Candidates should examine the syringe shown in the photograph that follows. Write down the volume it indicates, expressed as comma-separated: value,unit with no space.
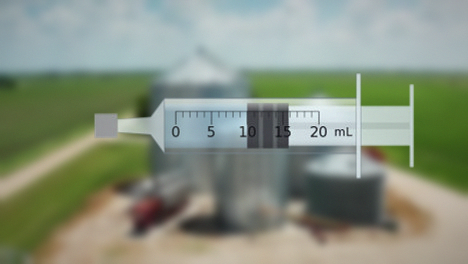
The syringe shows 10,mL
